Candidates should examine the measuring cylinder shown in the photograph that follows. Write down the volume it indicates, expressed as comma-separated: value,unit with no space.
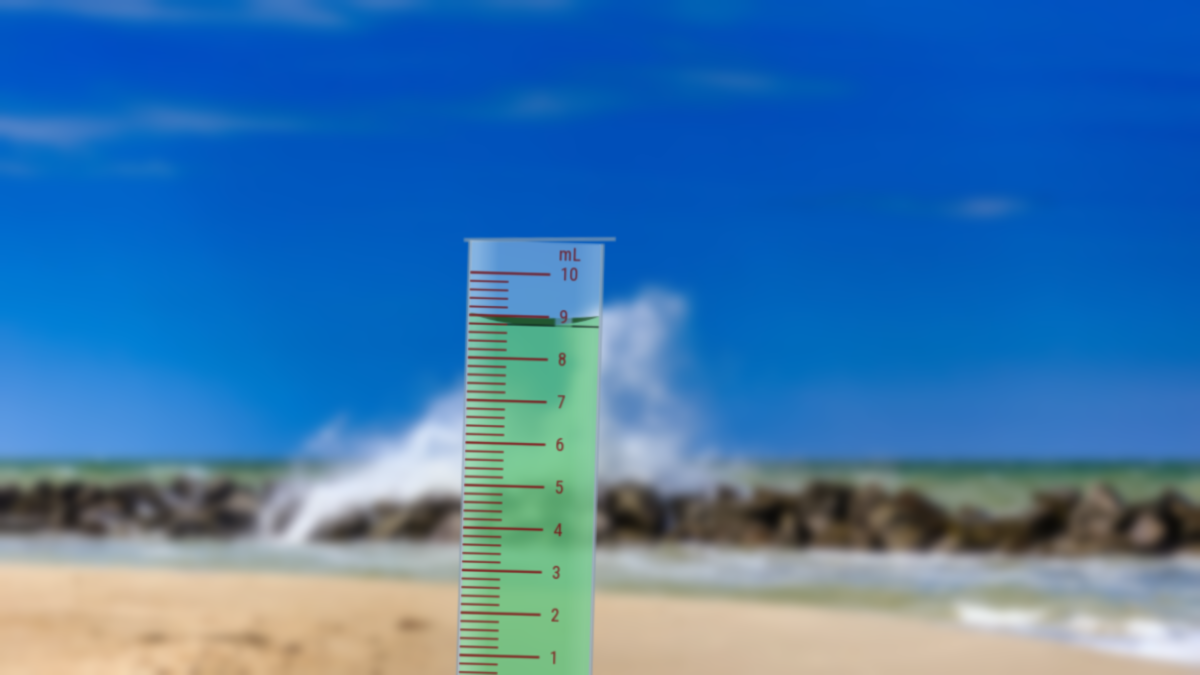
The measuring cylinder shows 8.8,mL
